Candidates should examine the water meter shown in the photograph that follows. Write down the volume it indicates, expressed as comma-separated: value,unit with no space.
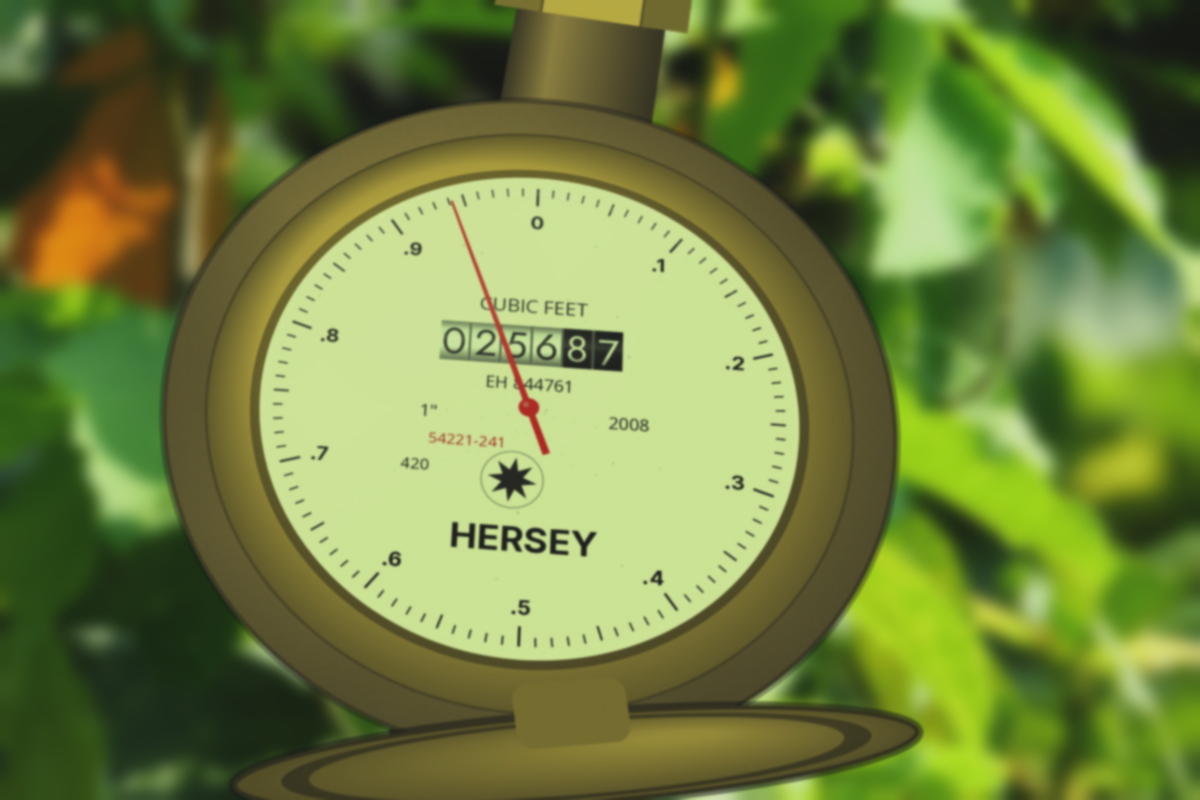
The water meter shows 25686.94,ft³
